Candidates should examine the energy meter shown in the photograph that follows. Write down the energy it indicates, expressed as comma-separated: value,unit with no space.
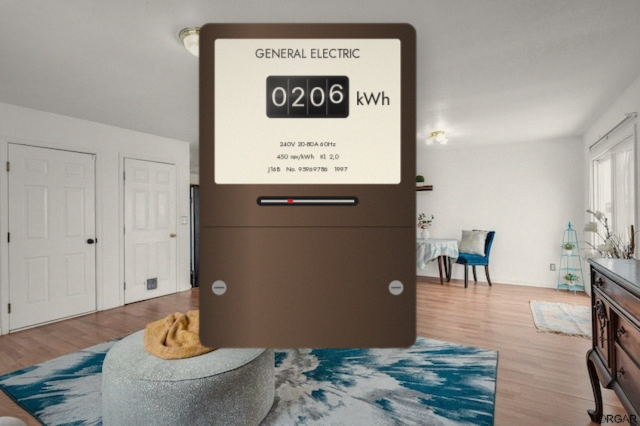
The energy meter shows 206,kWh
